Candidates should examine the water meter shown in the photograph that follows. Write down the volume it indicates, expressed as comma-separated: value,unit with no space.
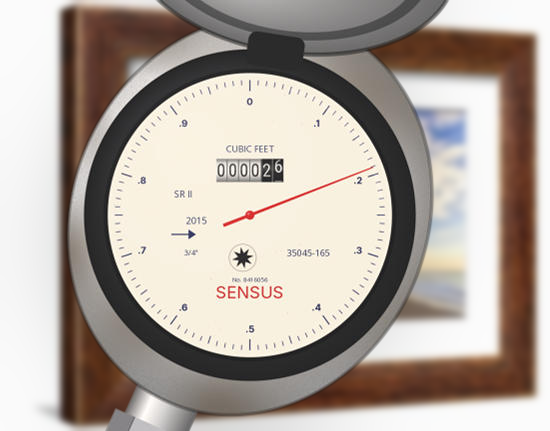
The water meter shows 26.19,ft³
